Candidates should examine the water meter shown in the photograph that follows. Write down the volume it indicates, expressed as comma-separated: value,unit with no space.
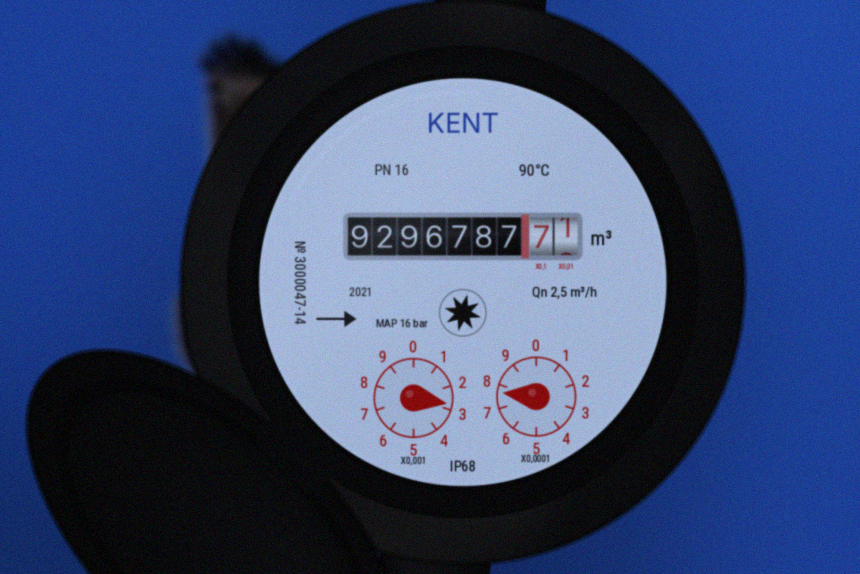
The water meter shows 9296787.7127,m³
